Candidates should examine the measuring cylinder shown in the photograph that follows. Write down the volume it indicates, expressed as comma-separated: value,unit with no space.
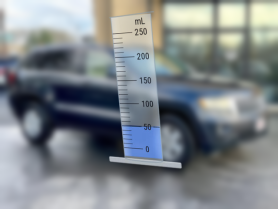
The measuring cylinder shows 50,mL
